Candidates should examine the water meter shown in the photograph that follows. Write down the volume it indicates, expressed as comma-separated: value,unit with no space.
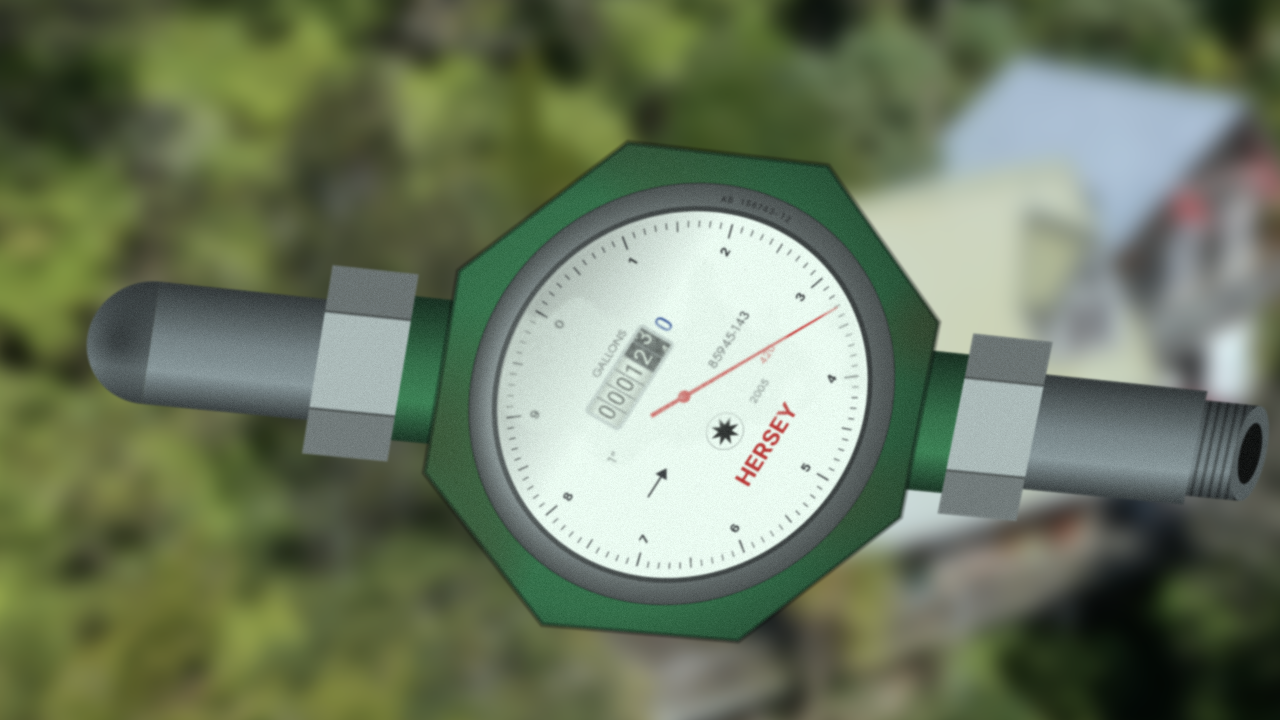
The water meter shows 1233.3,gal
